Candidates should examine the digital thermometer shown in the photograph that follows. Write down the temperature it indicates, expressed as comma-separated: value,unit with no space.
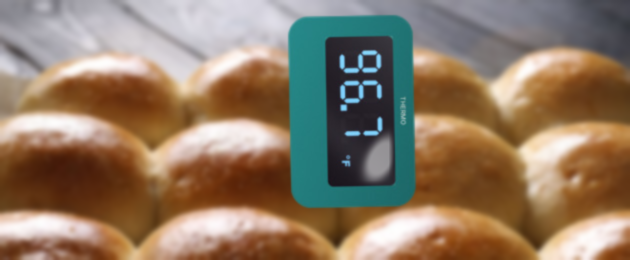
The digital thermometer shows 96.7,°F
